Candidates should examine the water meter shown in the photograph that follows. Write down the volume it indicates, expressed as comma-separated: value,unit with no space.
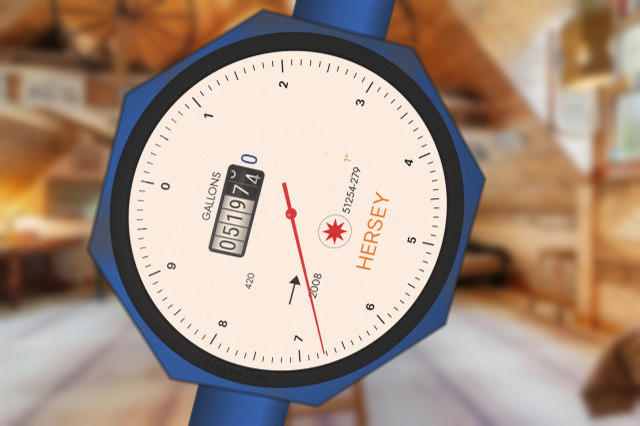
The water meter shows 519736.7,gal
